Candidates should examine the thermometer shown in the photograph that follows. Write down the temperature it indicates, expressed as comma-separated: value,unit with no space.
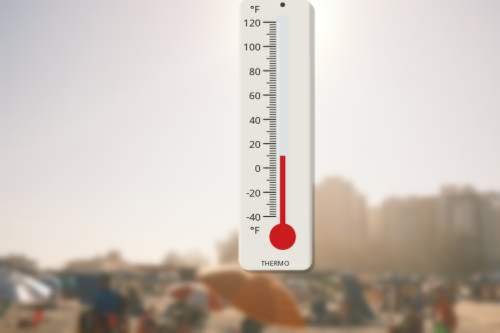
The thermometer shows 10,°F
